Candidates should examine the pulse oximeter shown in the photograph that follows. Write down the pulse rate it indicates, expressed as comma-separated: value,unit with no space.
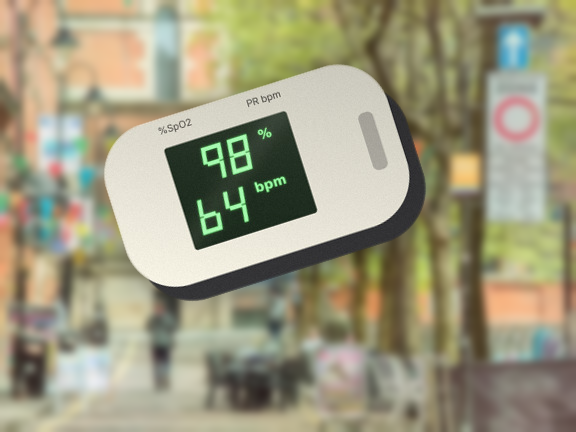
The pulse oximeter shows 64,bpm
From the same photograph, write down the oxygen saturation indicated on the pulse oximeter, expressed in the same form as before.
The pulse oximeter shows 98,%
